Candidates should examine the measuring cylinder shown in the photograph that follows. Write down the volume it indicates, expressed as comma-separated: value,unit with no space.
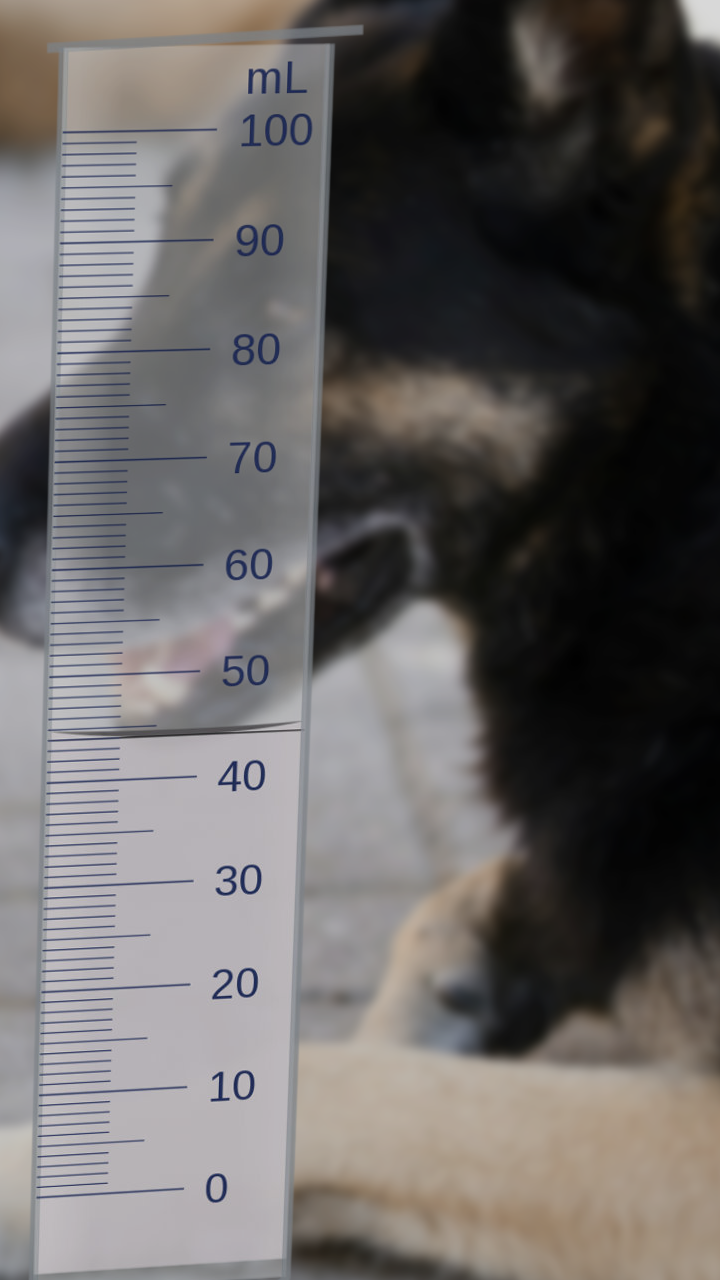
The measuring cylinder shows 44,mL
